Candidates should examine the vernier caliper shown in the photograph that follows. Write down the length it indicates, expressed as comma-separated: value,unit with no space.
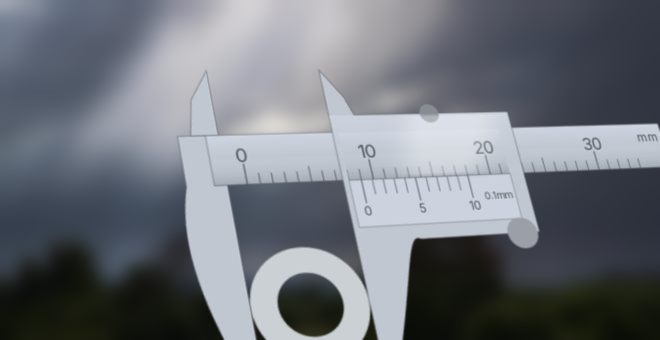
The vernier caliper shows 9.0,mm
